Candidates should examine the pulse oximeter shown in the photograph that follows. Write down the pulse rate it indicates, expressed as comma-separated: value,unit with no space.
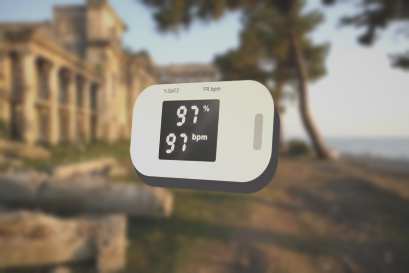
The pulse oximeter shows 97,bpm
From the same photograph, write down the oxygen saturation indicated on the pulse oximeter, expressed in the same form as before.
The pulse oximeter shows 97,%
